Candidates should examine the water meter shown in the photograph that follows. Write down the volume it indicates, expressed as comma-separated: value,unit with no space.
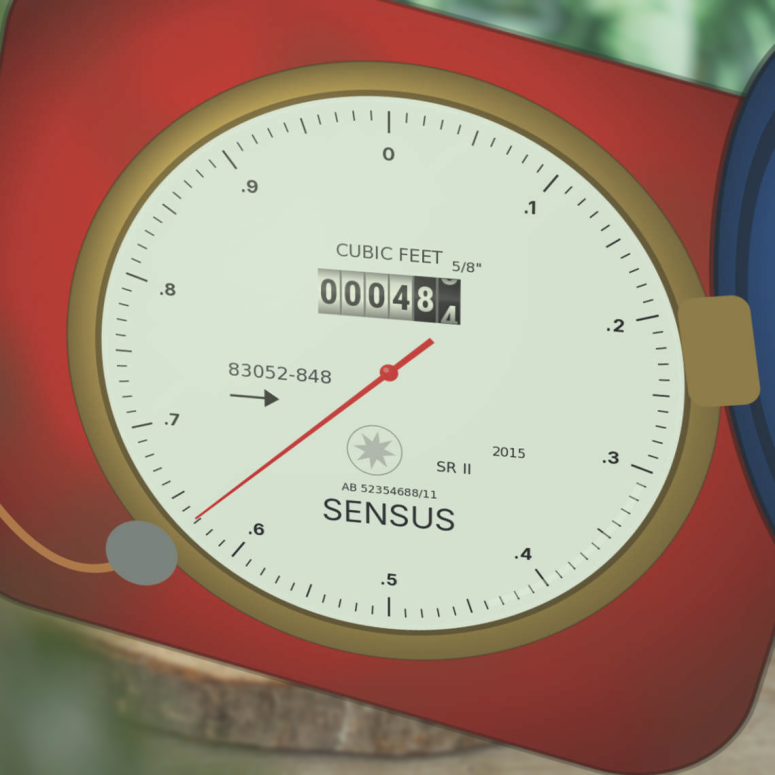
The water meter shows 483.63,ft³
